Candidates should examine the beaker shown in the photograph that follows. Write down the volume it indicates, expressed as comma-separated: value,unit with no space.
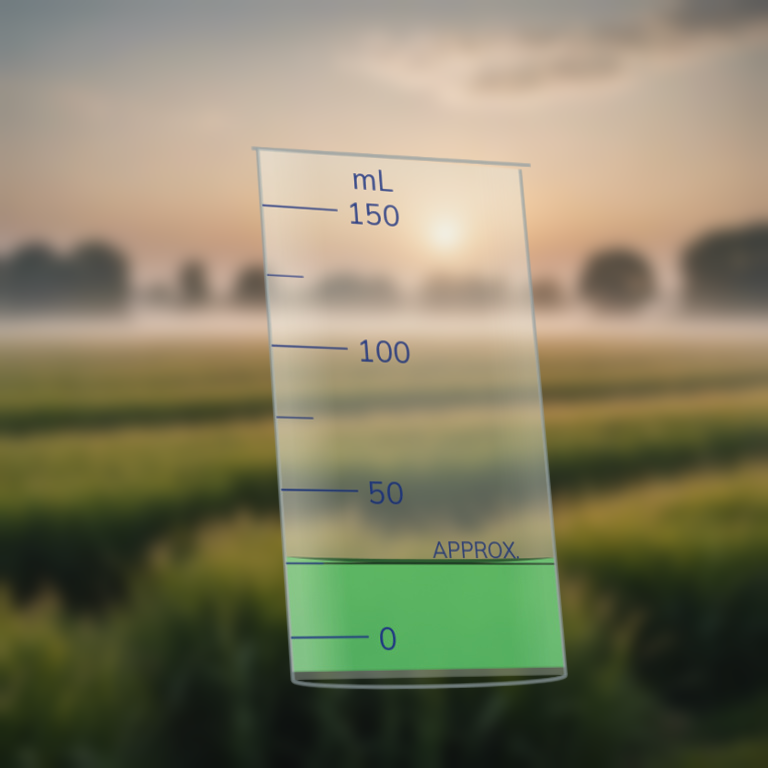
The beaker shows 25,mL
